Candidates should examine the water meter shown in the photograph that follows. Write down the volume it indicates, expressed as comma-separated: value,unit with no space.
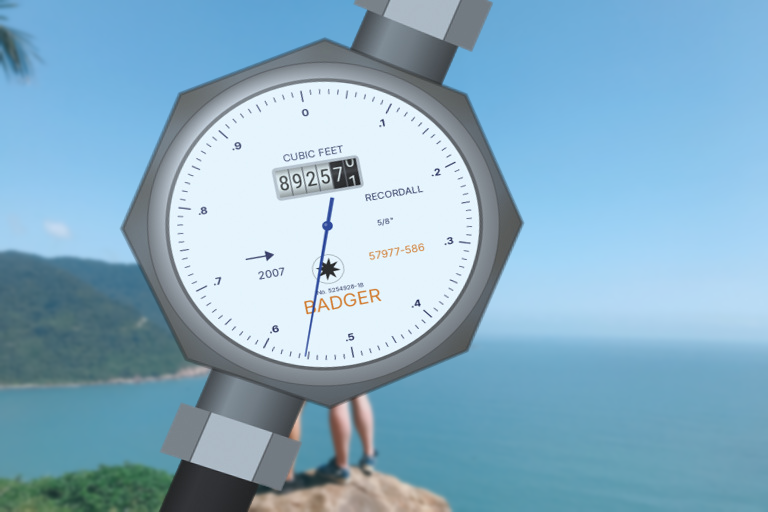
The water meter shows 892570.55,ft³
